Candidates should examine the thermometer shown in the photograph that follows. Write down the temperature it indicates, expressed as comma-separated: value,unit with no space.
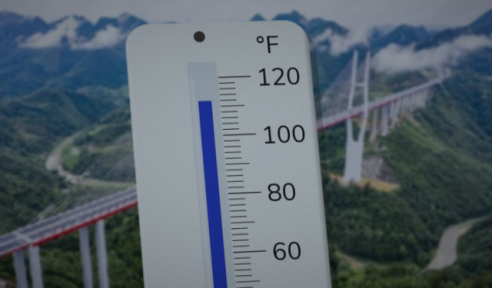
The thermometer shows 112,°F
